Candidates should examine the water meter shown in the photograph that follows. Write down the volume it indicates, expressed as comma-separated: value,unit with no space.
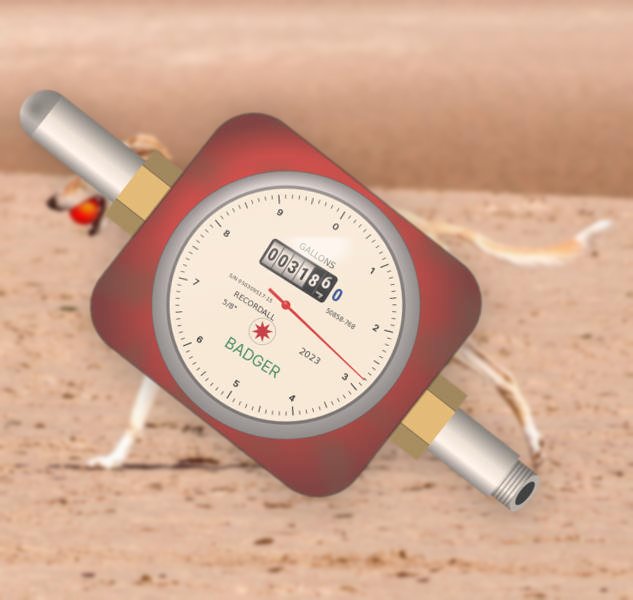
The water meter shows 31862.8,gal
